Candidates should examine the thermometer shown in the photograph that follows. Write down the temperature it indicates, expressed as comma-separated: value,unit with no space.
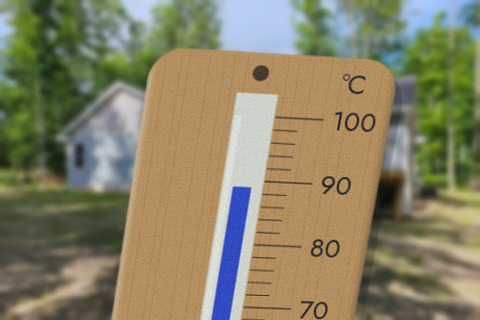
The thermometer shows 89,°C
